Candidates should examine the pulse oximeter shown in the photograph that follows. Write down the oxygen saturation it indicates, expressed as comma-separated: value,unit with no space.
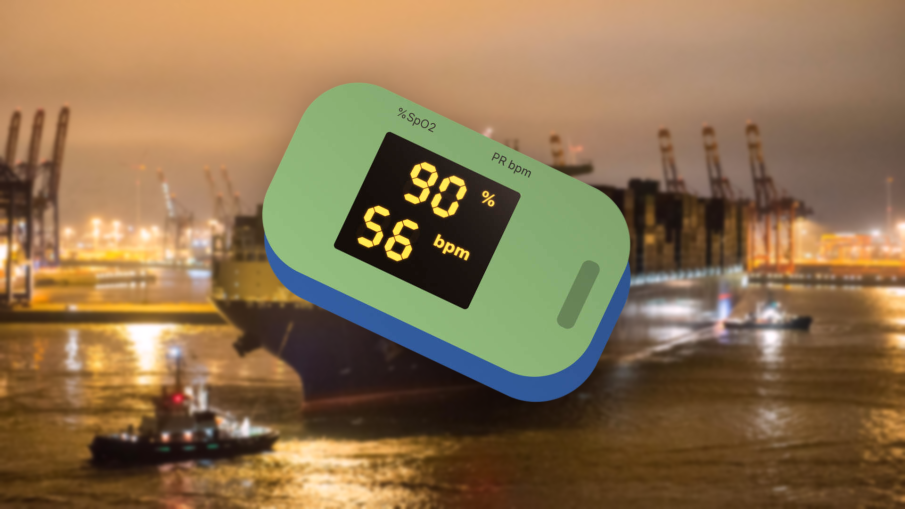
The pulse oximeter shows 90,%
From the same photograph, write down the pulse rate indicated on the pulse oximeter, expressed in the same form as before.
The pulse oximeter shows 56,bpm
